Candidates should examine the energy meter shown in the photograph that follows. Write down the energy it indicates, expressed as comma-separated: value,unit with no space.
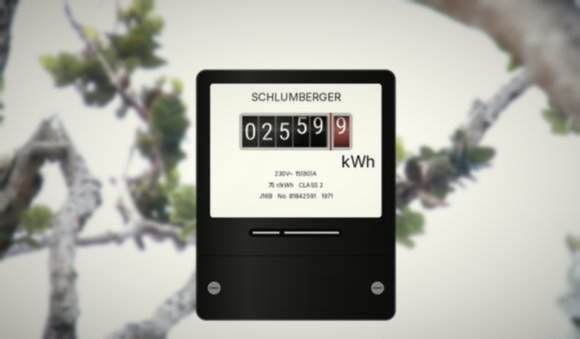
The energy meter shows 2559.9,kWh
